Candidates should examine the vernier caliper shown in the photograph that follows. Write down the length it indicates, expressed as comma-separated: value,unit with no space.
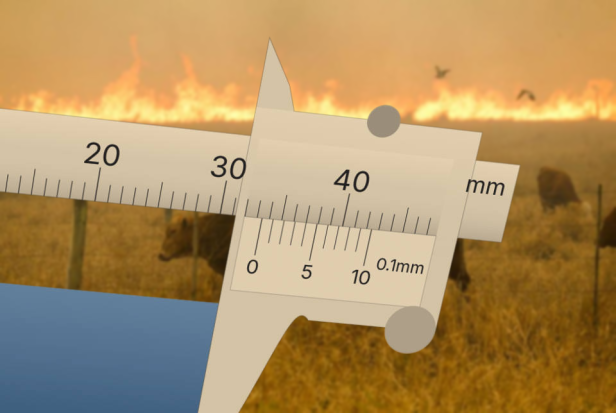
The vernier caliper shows 33.4,mm
